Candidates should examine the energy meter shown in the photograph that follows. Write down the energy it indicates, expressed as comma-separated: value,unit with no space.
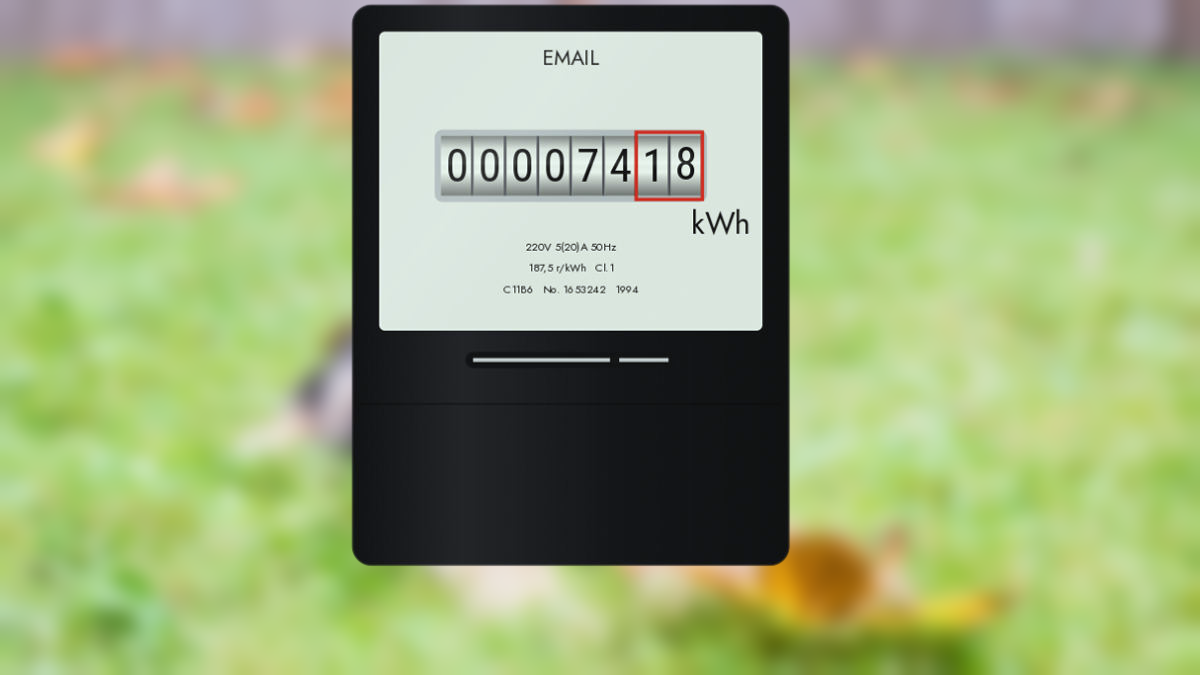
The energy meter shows 74.18,kWh
